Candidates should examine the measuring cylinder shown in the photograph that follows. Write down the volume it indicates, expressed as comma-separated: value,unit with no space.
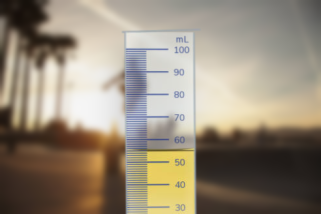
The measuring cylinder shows 55,mL
